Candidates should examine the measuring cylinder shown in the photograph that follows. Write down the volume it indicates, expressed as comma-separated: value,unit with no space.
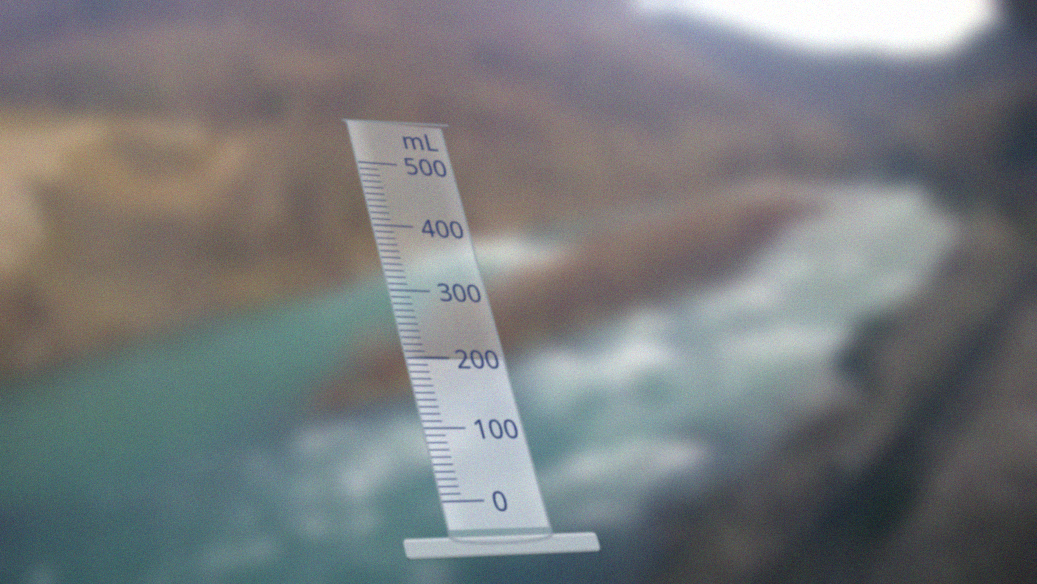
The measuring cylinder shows 200,mL
